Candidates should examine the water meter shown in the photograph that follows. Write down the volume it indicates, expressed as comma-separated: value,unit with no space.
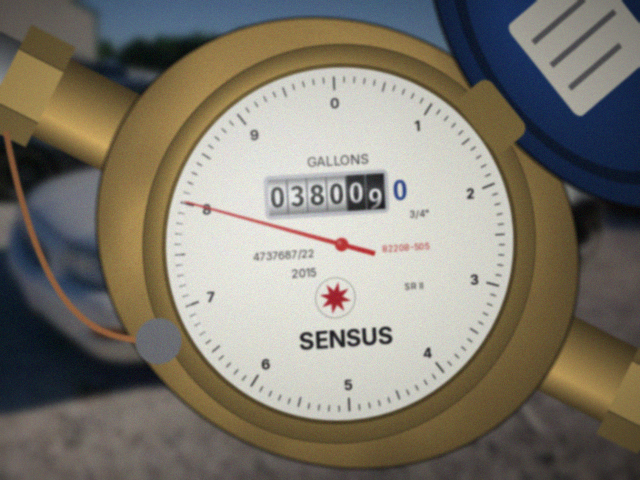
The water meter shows 380088.0,gal
